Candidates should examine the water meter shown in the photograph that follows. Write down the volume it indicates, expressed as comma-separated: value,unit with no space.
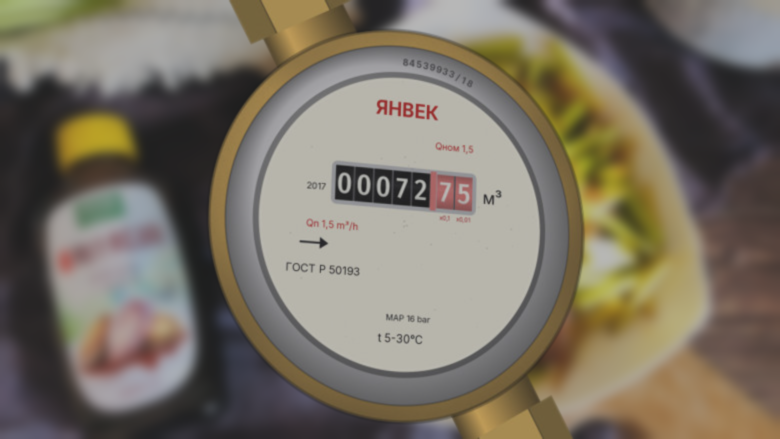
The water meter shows 72.75,m³
